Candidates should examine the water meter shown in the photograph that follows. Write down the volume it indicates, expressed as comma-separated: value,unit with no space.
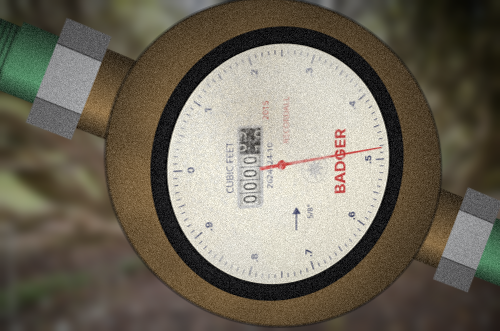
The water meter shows 9.48,ft³
